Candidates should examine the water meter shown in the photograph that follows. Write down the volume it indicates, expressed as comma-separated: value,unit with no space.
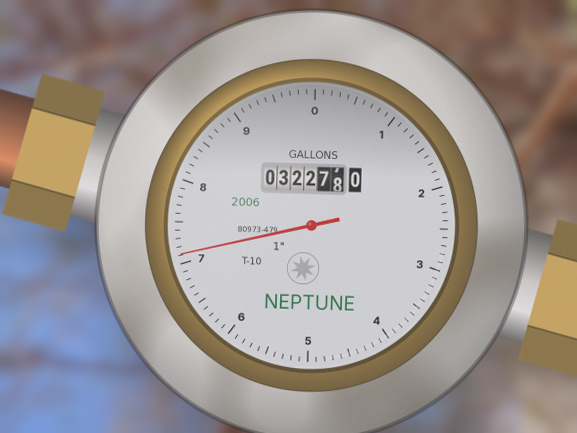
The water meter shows 322777.1,gal
